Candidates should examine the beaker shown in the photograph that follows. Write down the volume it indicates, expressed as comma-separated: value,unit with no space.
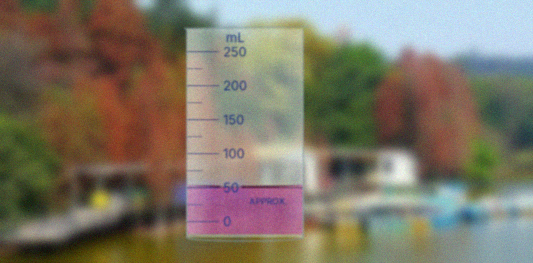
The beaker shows 50,mL
